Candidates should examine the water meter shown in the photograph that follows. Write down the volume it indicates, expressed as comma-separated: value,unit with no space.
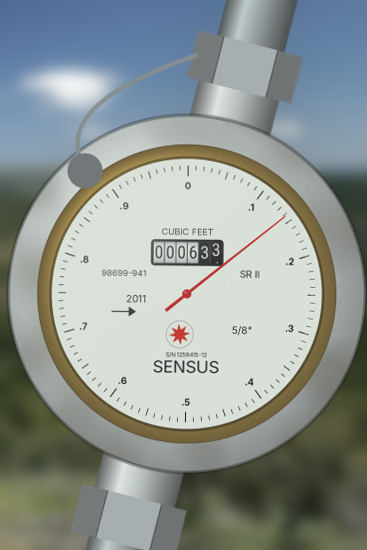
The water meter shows 633.14,ft³
